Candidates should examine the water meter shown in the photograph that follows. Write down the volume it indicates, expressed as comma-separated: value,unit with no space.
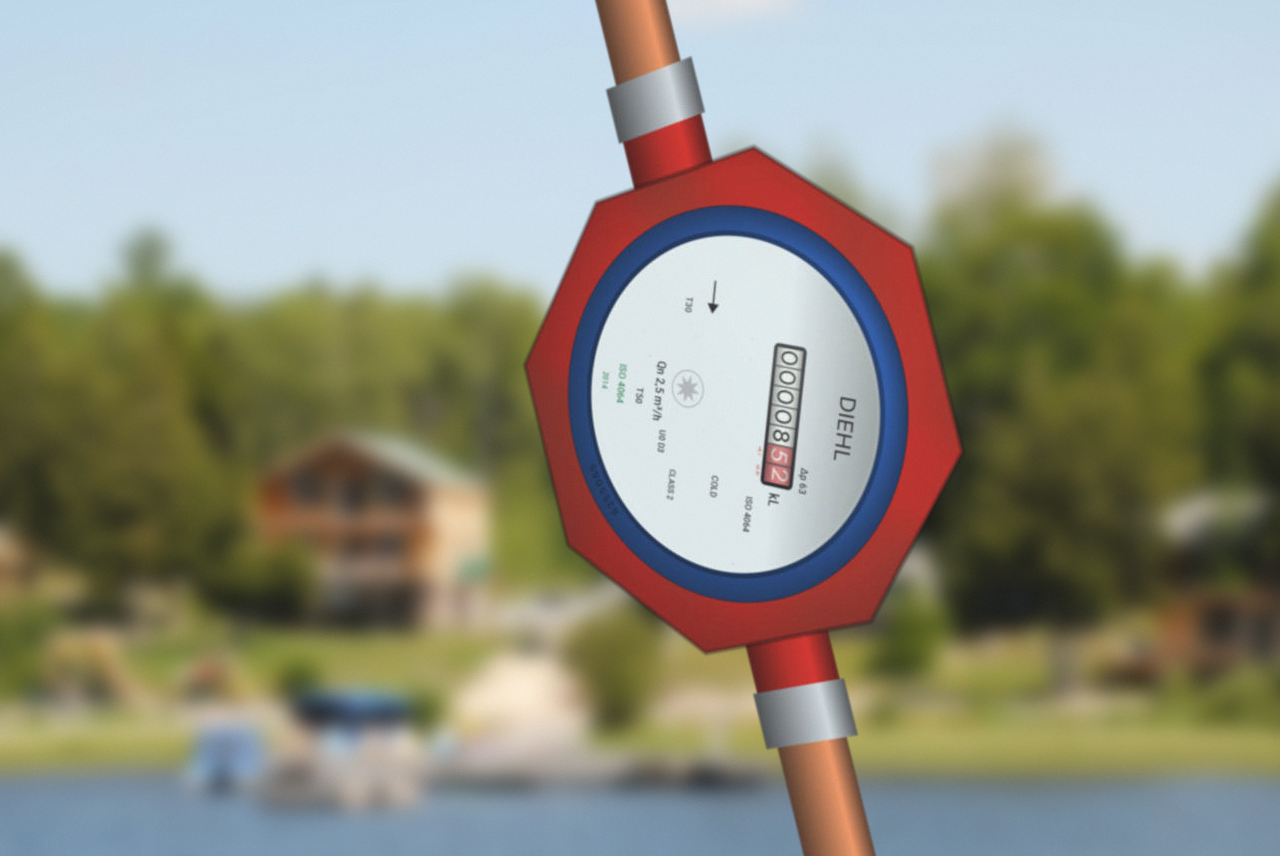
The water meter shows 8.52,kL
